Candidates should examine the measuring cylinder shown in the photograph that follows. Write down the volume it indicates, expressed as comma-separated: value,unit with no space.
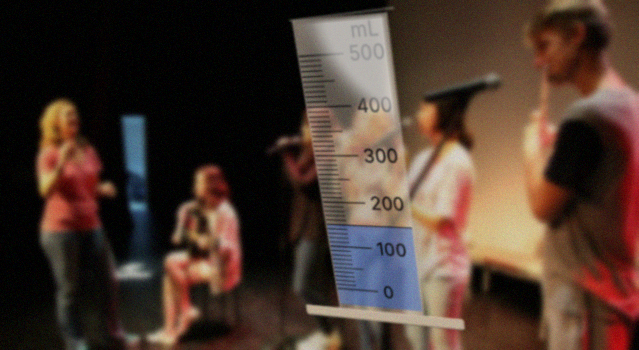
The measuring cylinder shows 150,mL
